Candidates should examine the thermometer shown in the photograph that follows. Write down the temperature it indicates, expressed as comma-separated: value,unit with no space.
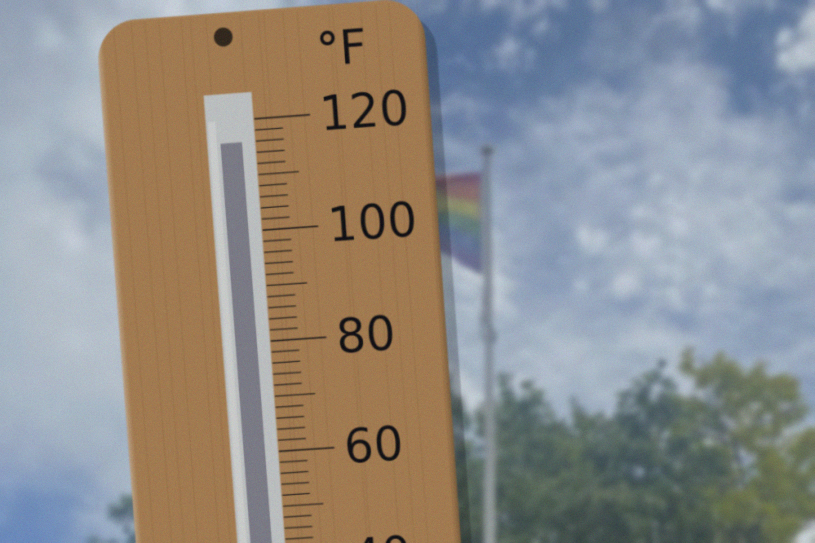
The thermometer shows 116,°F
